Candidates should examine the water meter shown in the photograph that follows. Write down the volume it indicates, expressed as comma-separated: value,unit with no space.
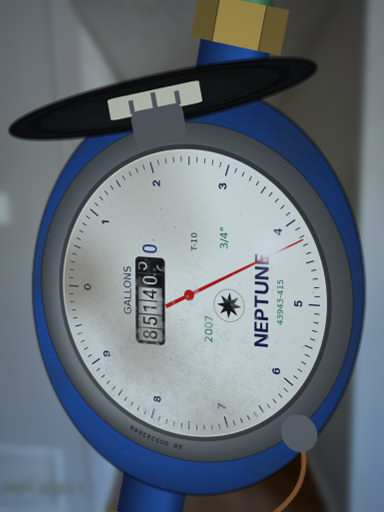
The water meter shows 8514054.2,gal
